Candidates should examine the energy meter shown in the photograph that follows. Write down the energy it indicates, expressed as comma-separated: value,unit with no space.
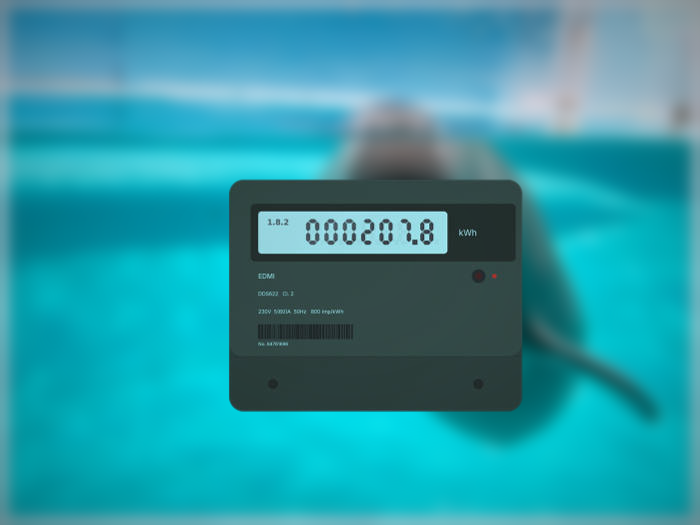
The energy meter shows 207.8,kWh
